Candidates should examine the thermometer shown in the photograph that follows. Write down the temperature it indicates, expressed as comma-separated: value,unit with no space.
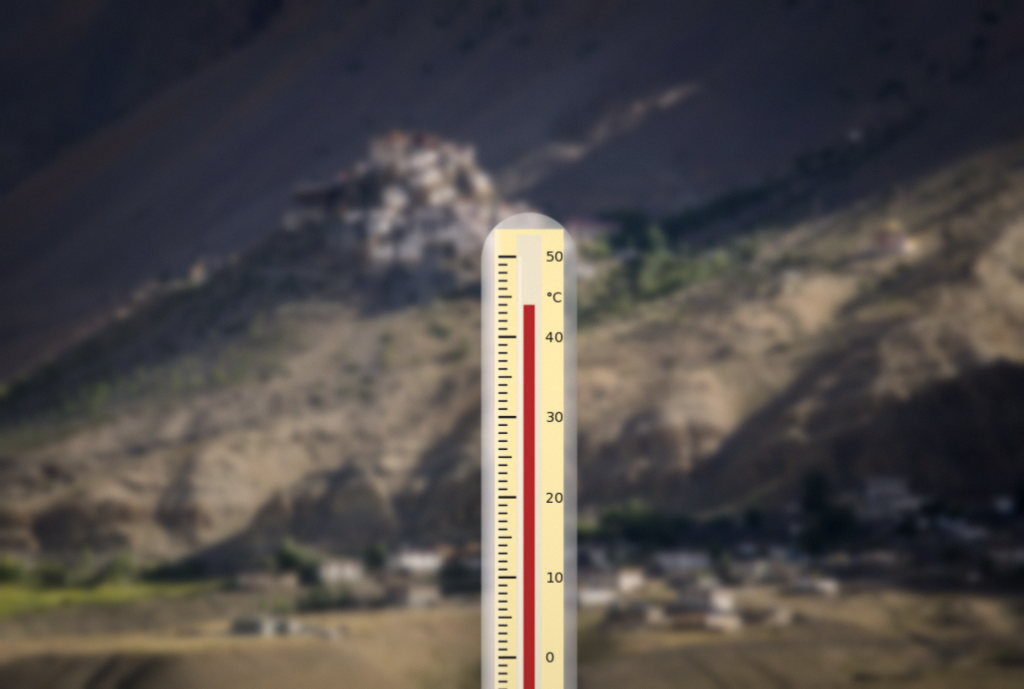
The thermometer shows 44,°C
